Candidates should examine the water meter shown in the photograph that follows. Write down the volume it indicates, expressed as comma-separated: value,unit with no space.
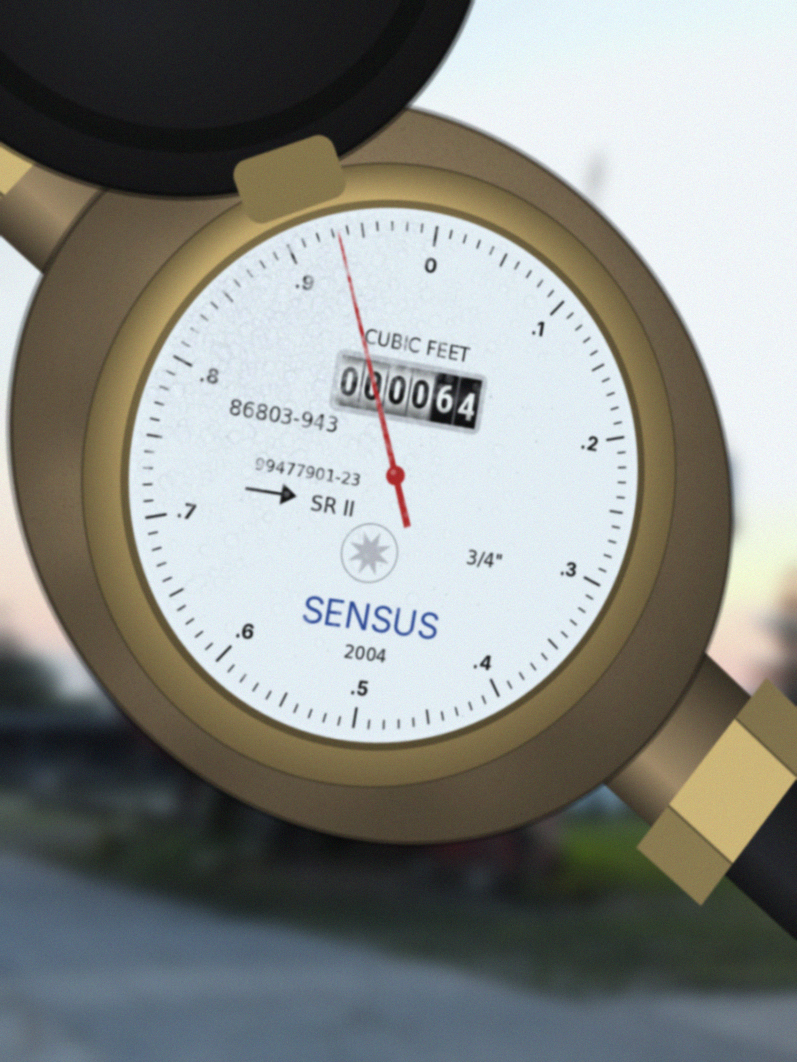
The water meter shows 63.93,ft³
